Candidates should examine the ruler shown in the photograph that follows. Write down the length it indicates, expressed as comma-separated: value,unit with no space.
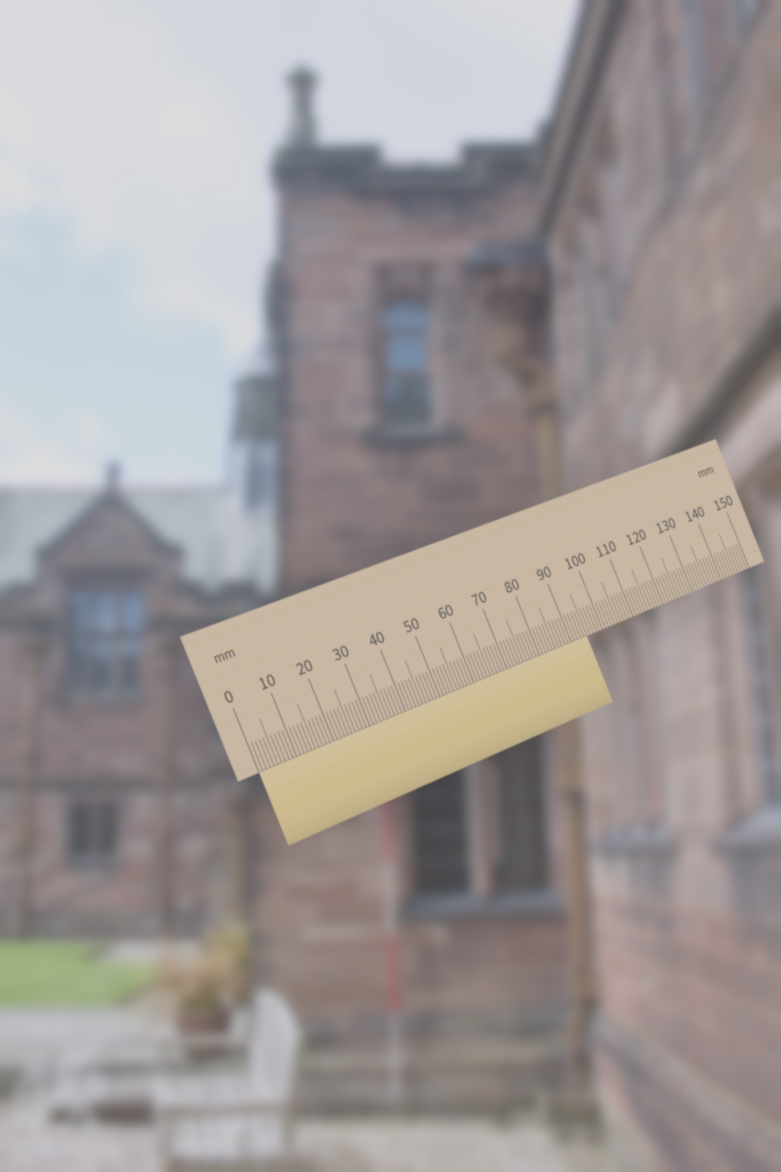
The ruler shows 95,mm
